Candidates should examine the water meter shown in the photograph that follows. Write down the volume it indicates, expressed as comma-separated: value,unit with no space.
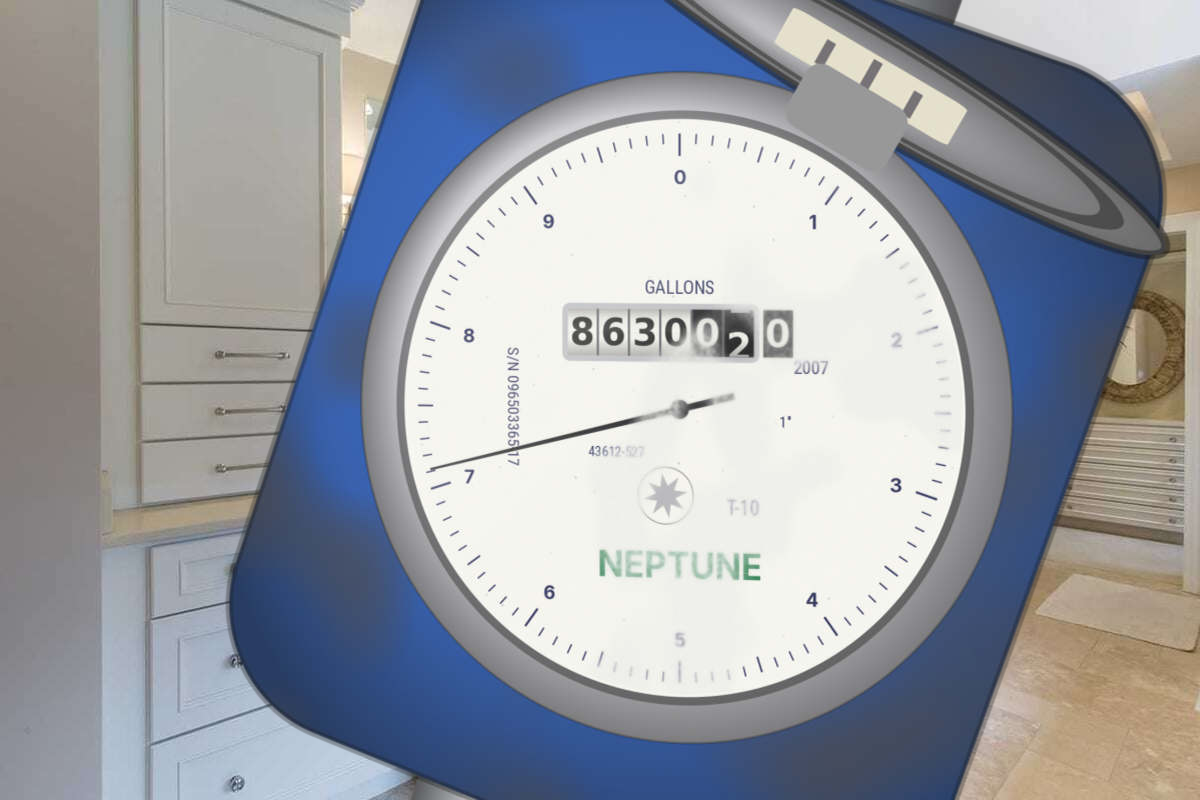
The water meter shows 8630017.1,gal
